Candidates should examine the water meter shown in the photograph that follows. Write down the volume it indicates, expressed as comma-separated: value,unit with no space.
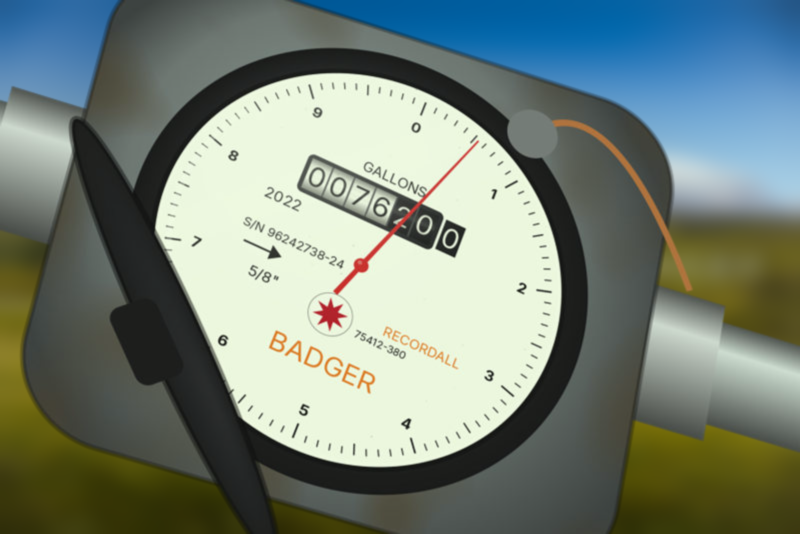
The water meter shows 76200.5,gal
